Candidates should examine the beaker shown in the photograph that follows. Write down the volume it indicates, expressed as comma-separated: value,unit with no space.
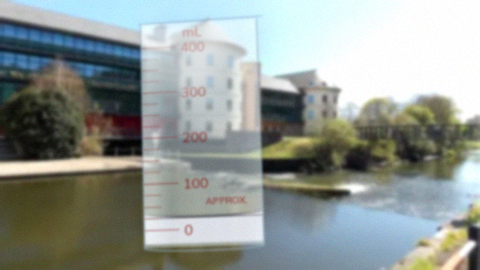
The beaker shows 25,mL
